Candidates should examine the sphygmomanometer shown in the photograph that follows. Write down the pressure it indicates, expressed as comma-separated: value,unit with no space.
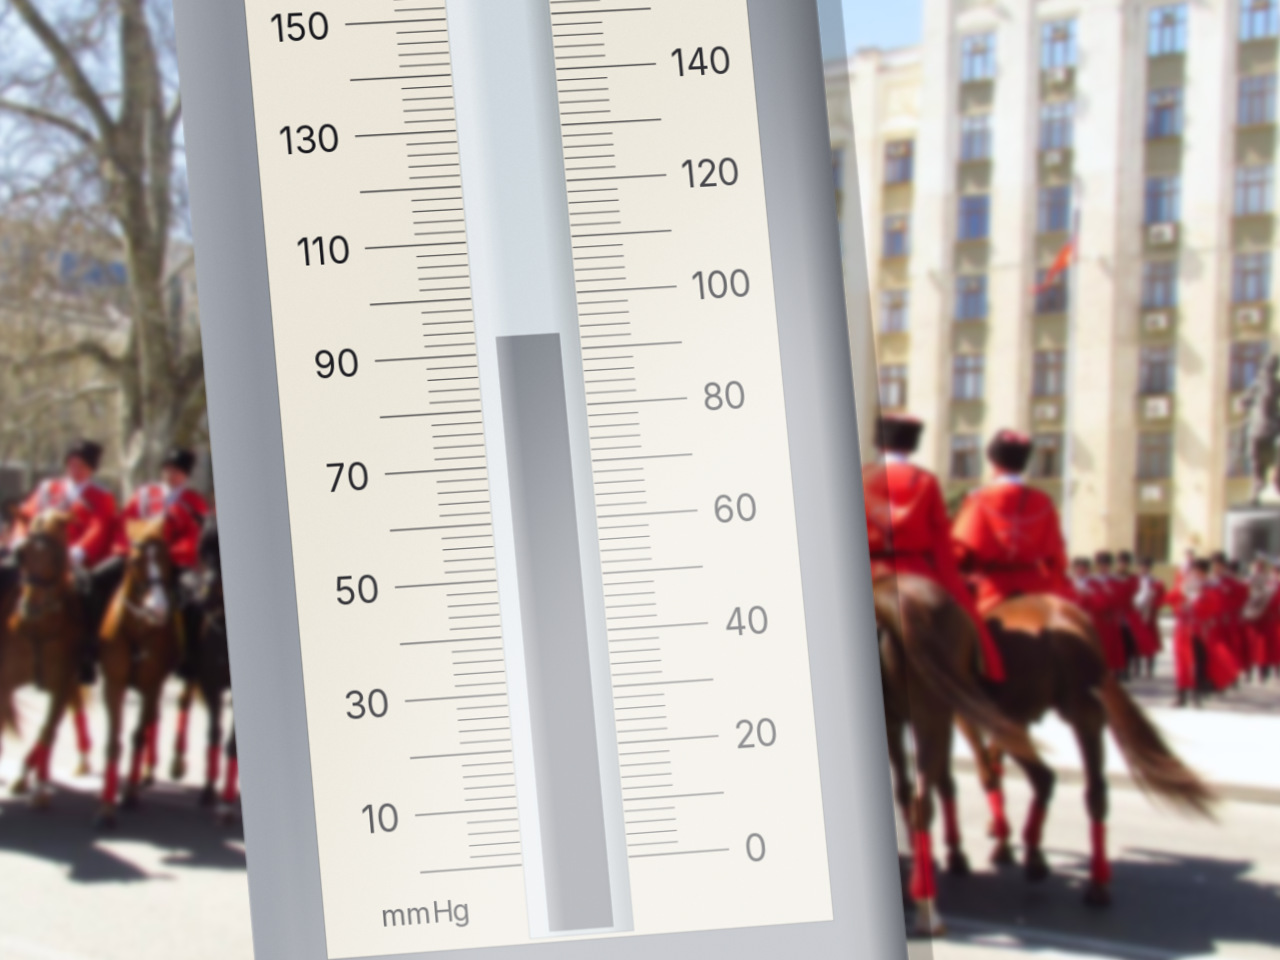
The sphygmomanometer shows 93,mmHg
